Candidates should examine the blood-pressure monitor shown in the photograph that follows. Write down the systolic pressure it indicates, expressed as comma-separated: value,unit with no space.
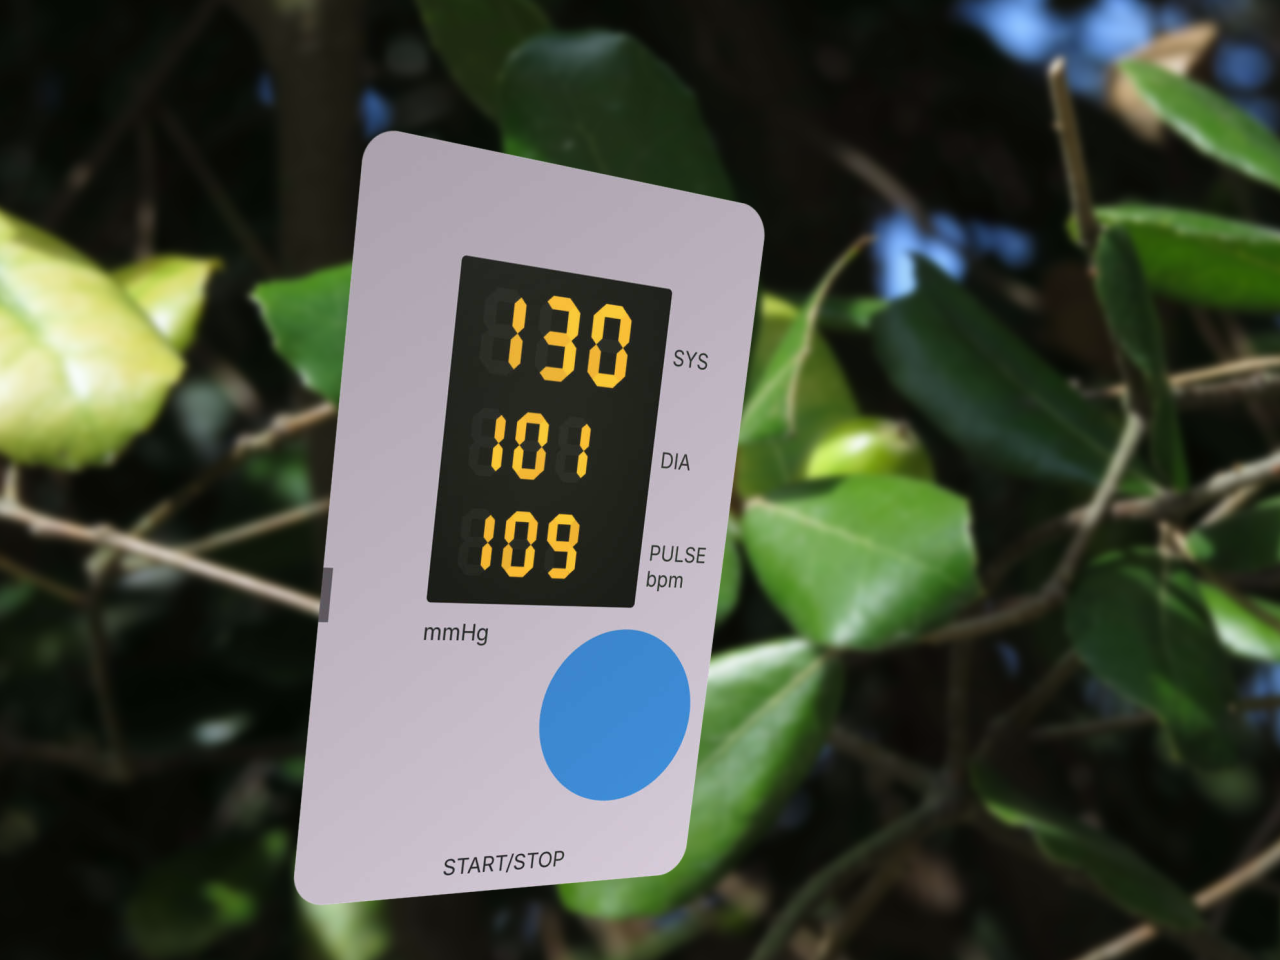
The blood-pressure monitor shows 130,mmHg
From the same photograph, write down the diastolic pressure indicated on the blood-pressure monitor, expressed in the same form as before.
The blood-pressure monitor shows 101,mmHg
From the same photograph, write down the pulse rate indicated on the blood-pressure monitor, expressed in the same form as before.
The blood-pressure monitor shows 109,bpm
